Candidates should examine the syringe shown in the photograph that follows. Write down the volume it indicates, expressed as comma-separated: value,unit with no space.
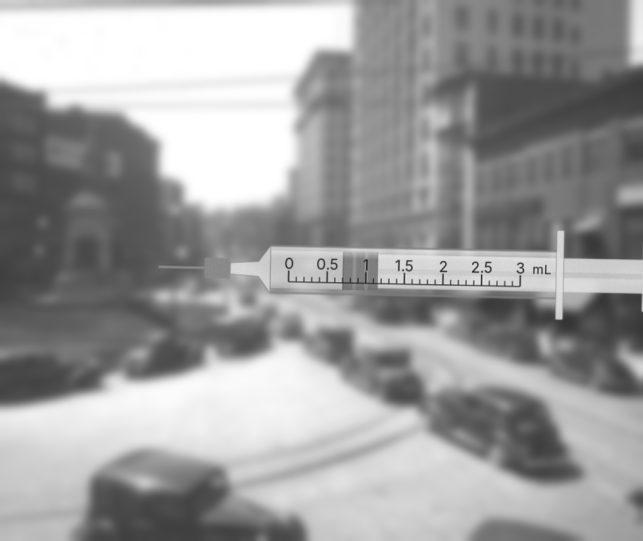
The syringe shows 0.7,mL
